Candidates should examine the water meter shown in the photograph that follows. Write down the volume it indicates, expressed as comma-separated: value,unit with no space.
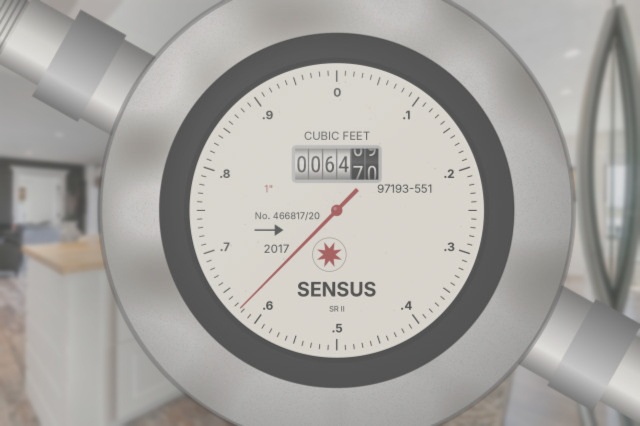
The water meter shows 6469.62,ft³
